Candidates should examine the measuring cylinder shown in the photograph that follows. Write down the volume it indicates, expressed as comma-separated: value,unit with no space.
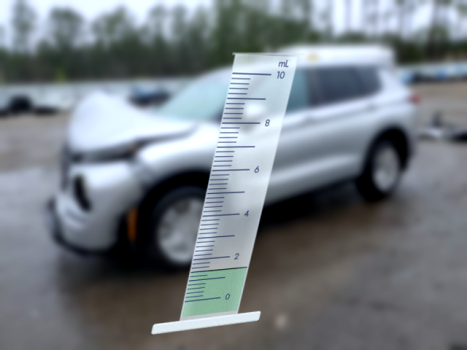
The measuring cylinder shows 1.4,mL
